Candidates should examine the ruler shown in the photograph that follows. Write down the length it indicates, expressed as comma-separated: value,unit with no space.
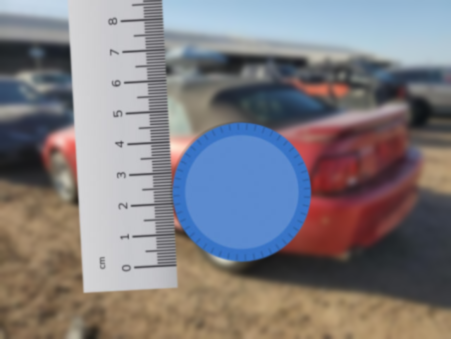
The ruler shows 4.5,cm
